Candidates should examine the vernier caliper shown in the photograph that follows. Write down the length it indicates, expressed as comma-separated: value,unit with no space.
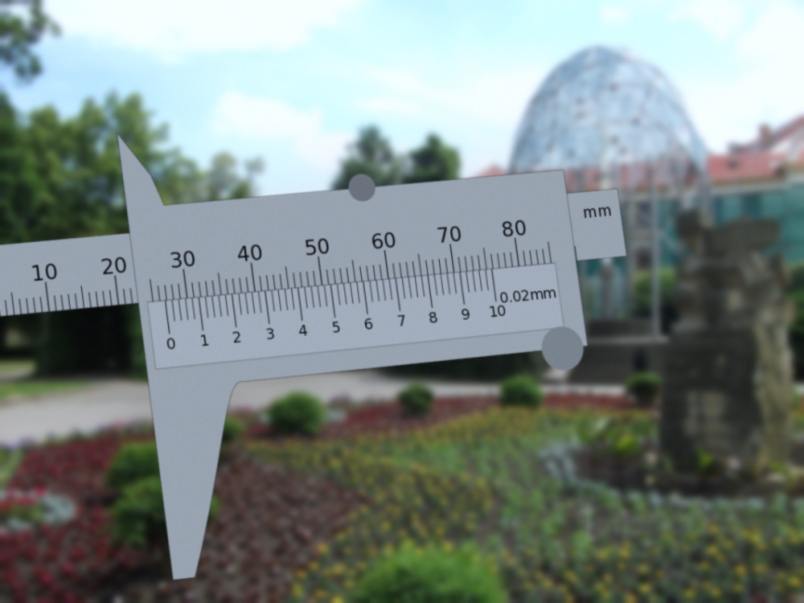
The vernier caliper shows 26.8,mm
